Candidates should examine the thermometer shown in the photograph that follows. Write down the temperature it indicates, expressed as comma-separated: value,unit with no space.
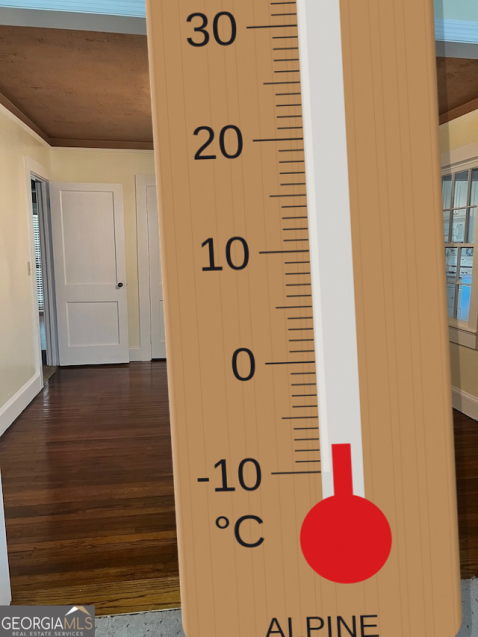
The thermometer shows -7.5,°C
